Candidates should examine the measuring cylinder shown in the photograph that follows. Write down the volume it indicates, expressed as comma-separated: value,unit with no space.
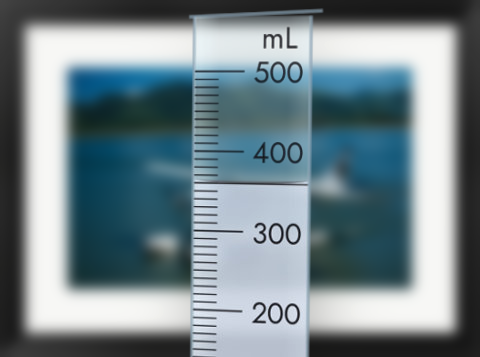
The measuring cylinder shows 360,mL
